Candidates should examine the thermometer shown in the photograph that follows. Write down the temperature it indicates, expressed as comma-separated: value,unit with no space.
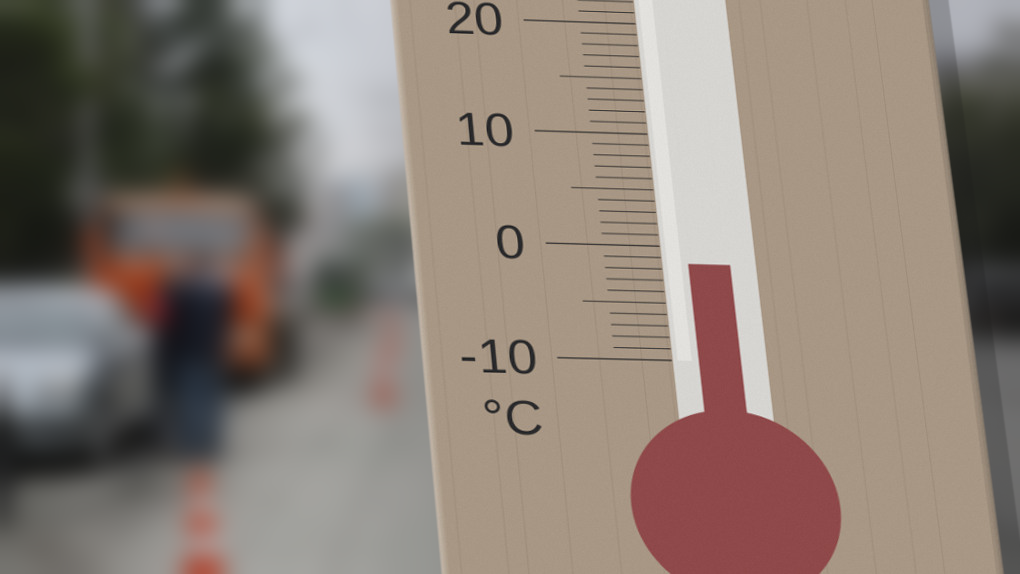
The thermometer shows -1.5,°C
